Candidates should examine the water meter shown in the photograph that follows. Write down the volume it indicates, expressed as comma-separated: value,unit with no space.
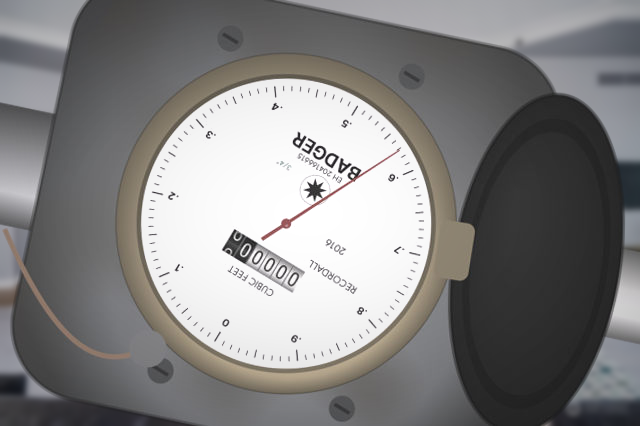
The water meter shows 8.57,ft³
